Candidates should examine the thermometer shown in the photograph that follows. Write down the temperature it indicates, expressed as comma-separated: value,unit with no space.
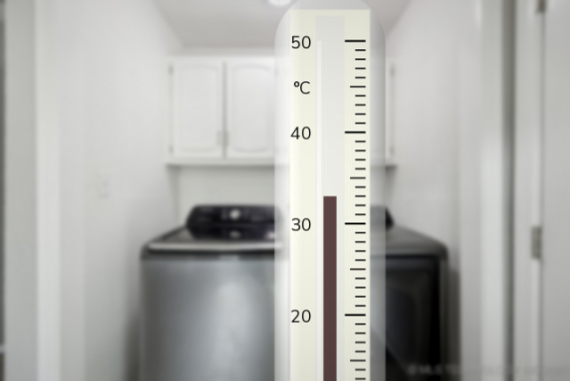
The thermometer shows 33,°C
